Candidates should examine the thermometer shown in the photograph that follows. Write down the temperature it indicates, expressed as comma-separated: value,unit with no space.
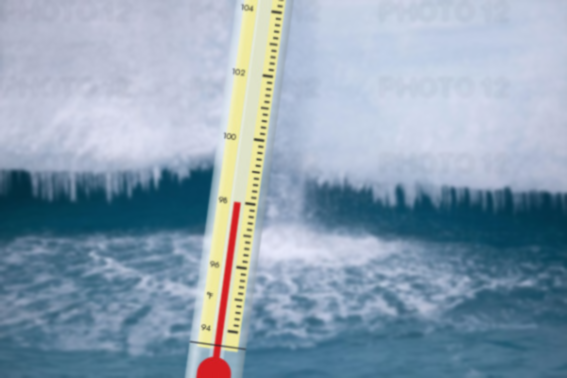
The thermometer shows 98,°F
